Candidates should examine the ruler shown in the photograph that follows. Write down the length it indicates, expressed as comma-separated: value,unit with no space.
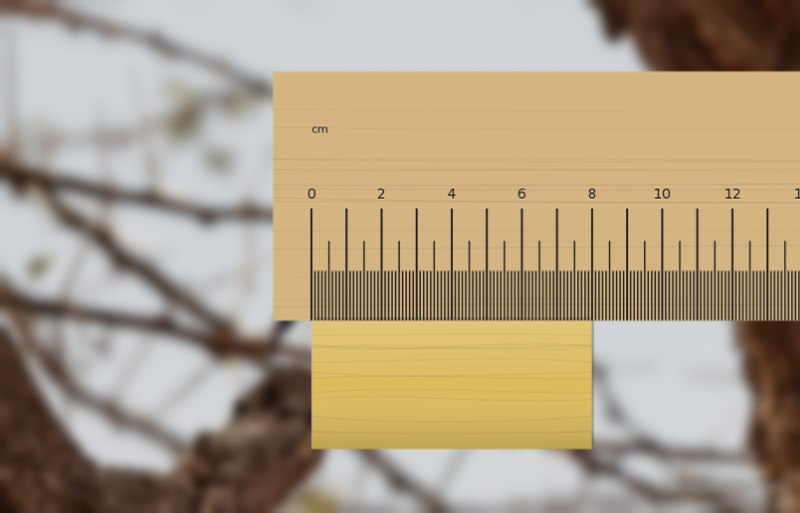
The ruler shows 8,cm
